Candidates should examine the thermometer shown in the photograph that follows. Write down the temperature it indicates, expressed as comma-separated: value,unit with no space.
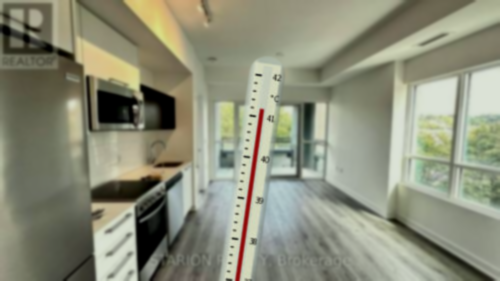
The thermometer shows 41.2,°C
